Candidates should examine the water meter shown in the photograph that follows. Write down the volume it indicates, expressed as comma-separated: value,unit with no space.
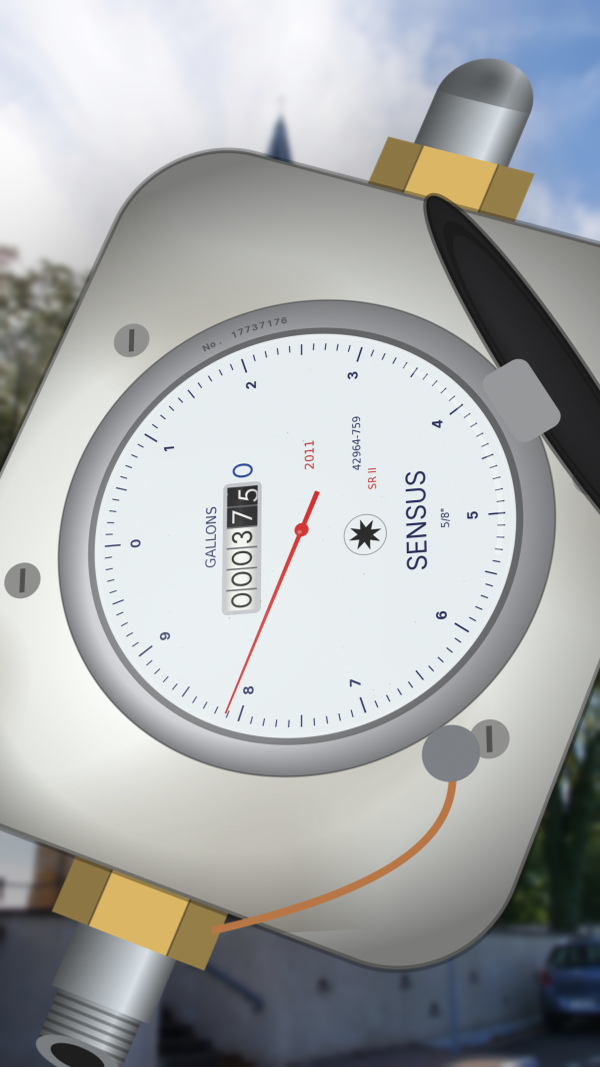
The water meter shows 3748.1,gal
